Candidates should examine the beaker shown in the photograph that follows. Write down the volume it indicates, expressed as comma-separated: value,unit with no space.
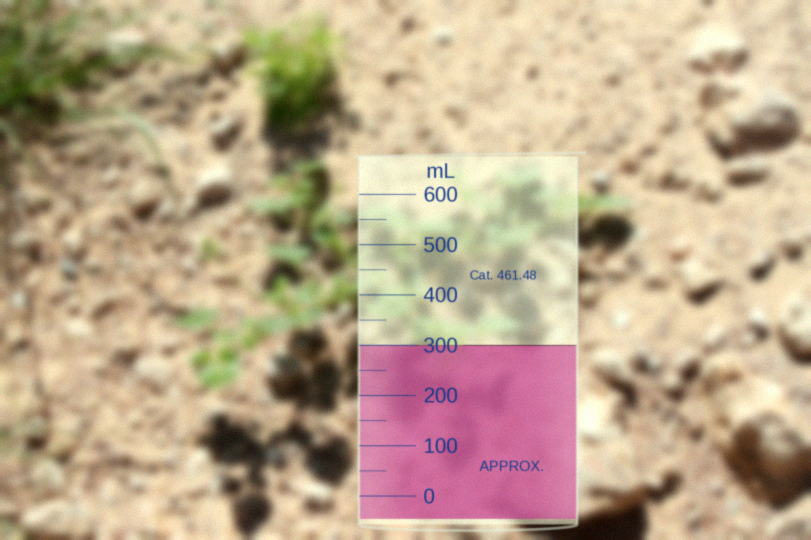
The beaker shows 300,mL
